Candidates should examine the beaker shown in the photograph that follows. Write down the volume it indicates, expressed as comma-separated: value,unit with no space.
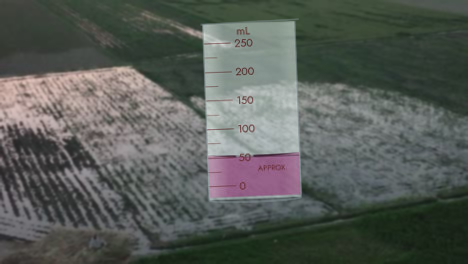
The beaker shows 50,mL
